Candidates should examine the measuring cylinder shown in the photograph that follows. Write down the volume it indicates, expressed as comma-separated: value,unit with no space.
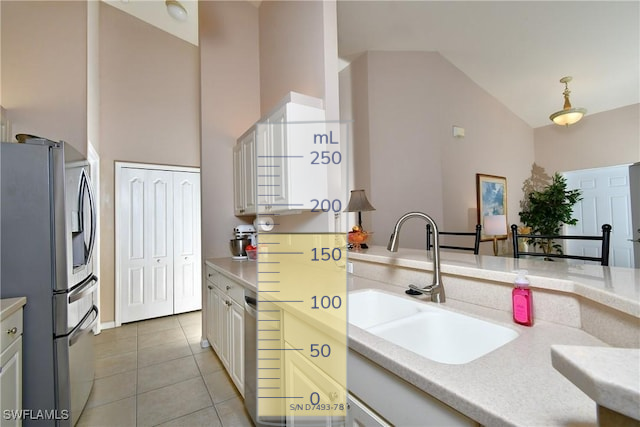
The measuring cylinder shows 170,mL
